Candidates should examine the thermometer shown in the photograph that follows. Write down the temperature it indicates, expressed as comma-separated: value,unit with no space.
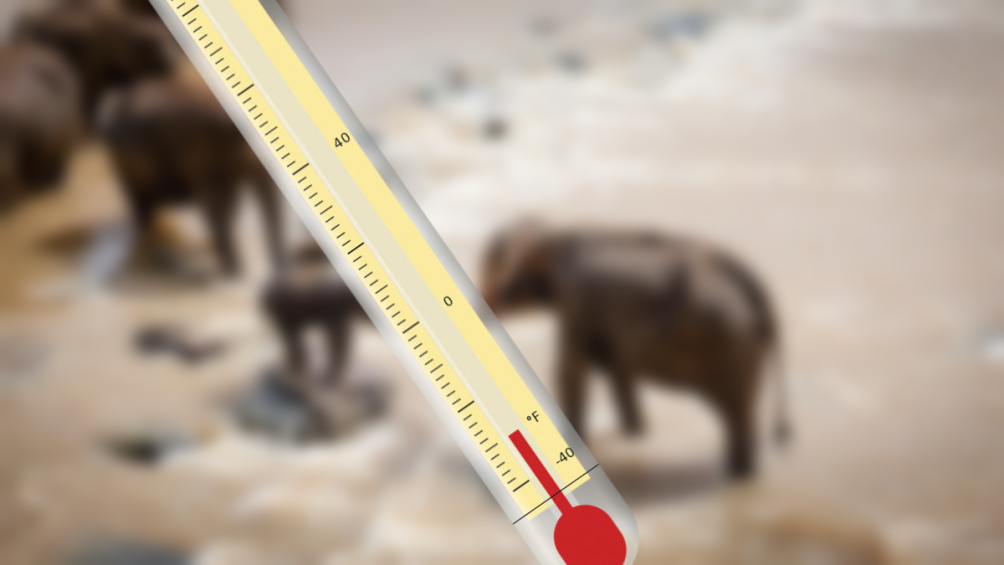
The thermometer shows -30,°F
